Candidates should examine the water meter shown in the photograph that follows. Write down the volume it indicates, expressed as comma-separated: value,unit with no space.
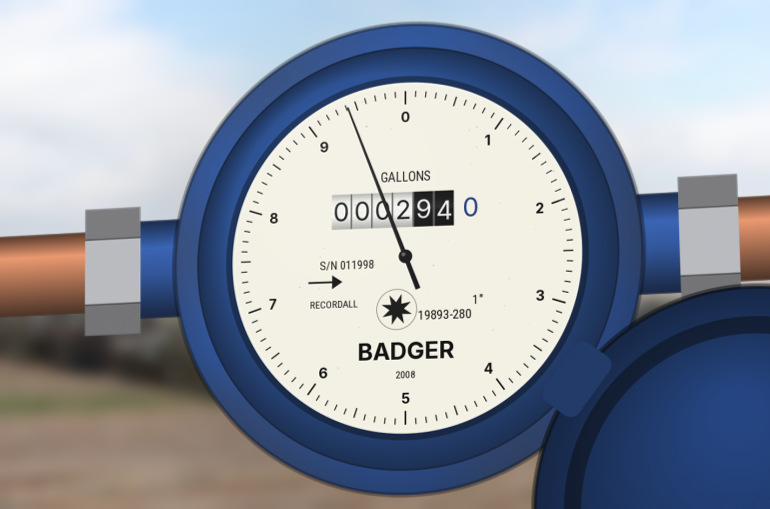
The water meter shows 2939.4,gal
